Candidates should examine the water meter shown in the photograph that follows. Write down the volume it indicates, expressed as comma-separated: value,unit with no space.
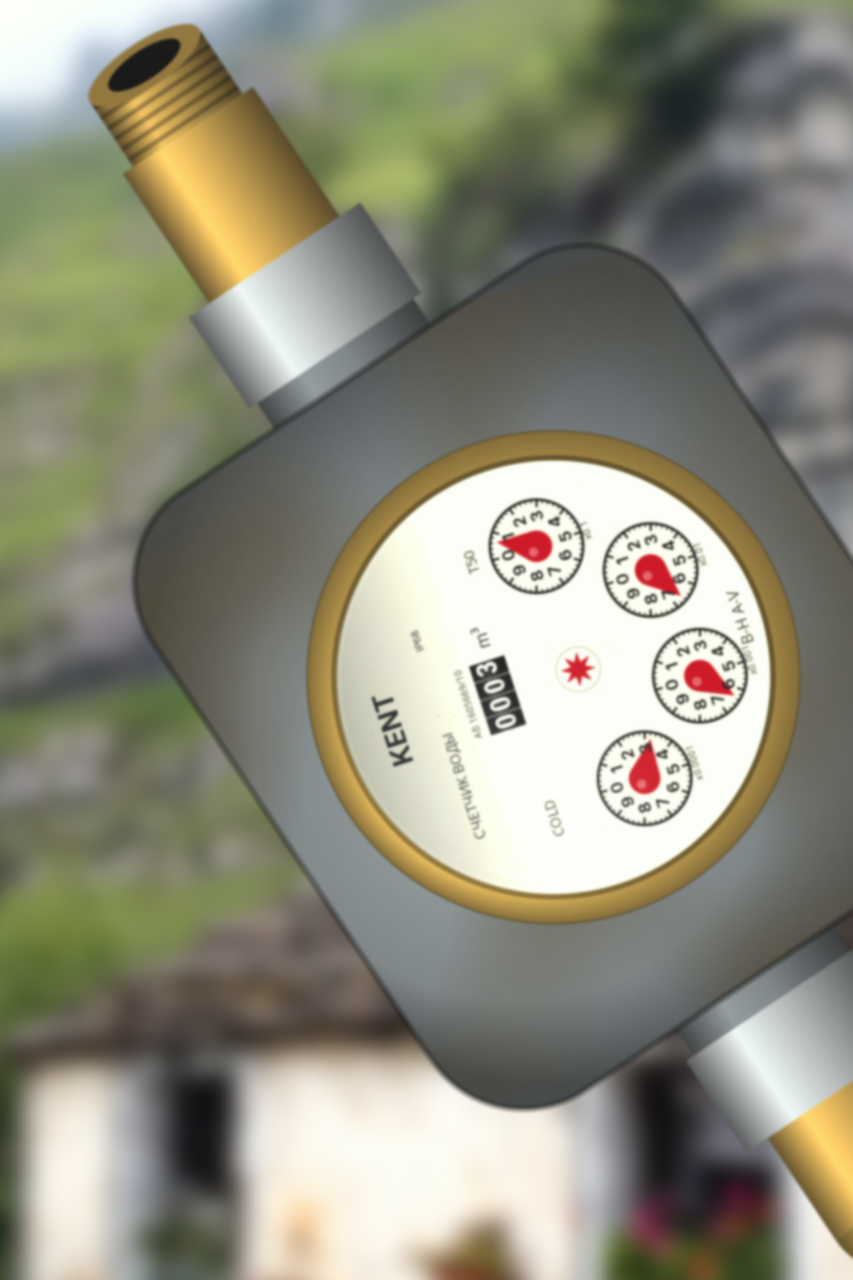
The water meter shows 3.0663,m³
